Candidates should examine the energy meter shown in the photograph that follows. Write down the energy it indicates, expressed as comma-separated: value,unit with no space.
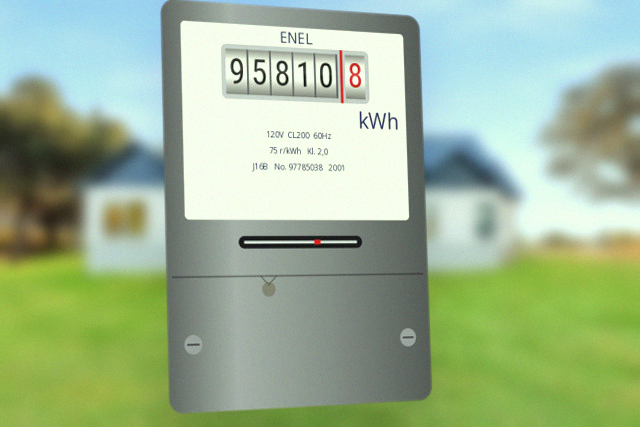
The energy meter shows 95810.8,kWh
